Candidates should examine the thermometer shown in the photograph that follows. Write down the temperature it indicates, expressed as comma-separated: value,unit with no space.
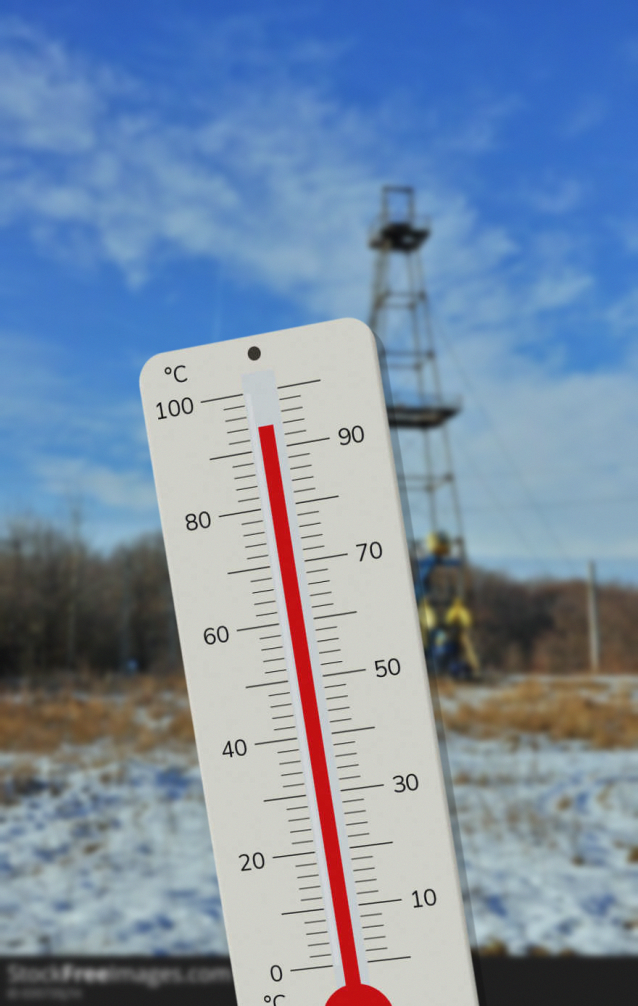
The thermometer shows 94,°C
